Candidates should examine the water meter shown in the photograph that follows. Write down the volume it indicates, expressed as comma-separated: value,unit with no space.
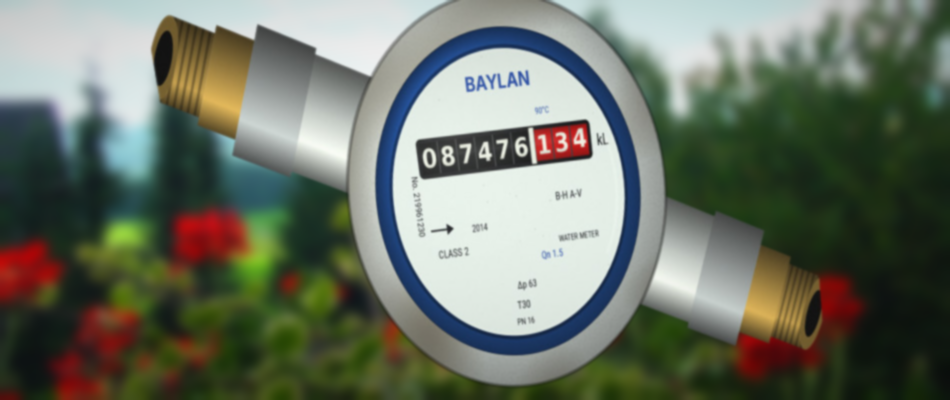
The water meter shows 87476.134,kL
